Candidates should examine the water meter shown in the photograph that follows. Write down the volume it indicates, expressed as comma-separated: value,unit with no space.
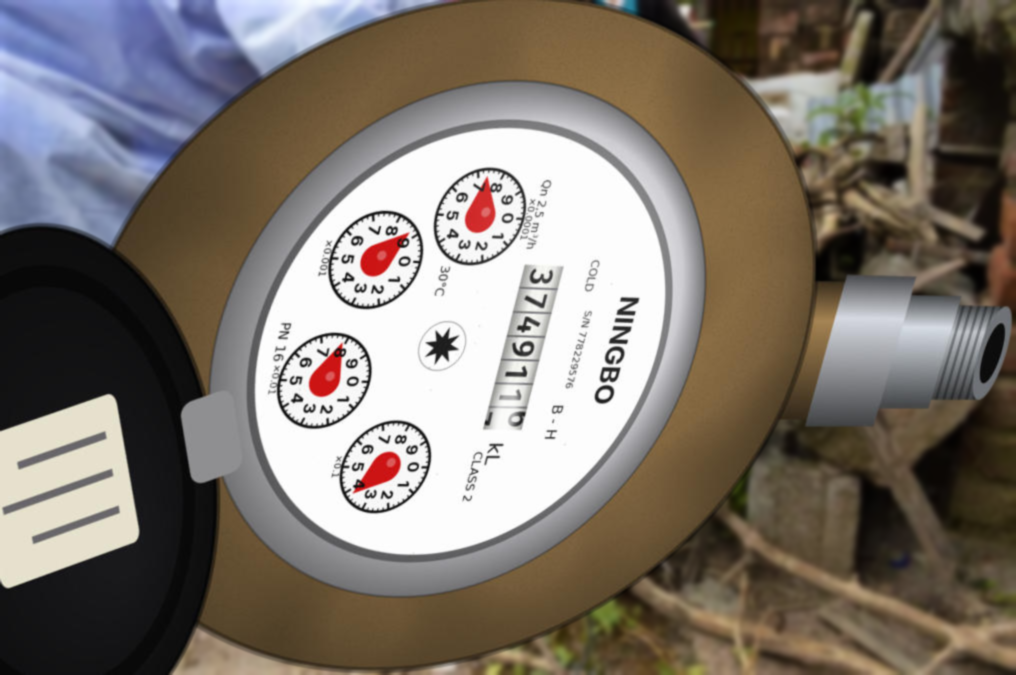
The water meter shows 3749116.3787,kL
